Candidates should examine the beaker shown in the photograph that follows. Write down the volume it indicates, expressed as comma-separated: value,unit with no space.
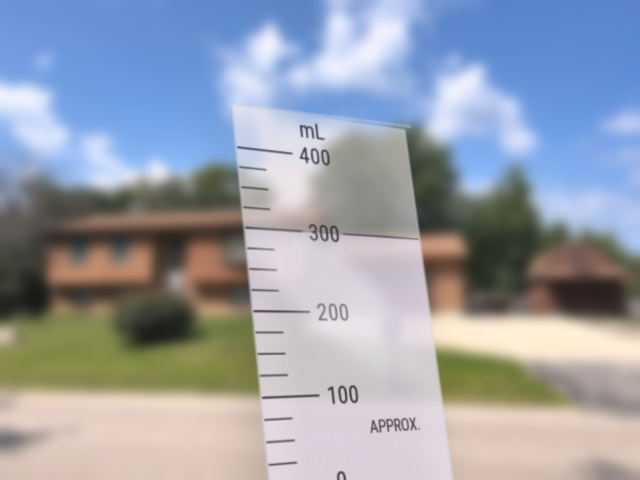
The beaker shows 300,mL
